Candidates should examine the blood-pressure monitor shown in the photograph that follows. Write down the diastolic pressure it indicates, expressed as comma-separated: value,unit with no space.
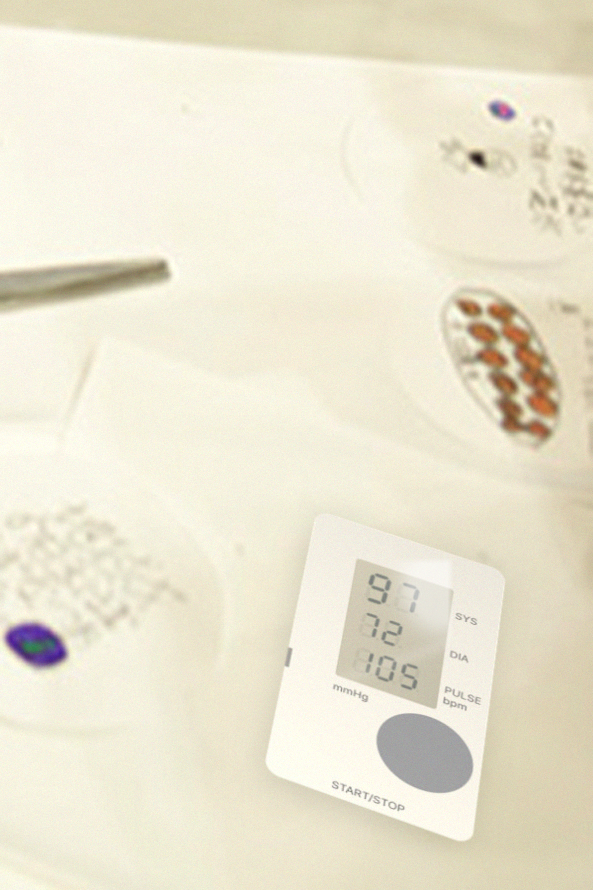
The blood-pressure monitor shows 72,mmHg
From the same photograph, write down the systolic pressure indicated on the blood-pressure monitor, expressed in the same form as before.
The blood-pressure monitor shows 97,mmHg
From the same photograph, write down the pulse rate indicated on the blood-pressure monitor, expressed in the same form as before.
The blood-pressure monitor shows 105,bpm
